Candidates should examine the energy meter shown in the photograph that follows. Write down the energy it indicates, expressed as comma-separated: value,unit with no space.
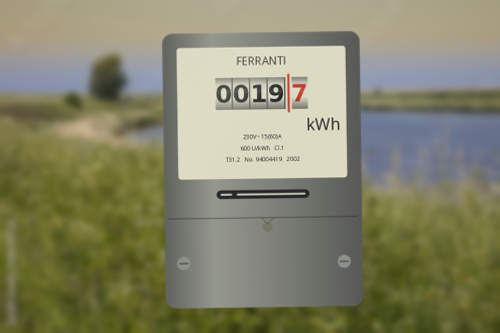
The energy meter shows 19.7,kWh
